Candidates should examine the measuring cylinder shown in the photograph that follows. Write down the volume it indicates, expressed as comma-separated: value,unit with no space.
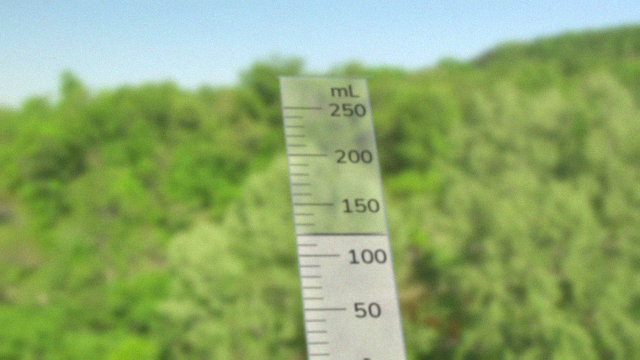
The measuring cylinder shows 120,mL
